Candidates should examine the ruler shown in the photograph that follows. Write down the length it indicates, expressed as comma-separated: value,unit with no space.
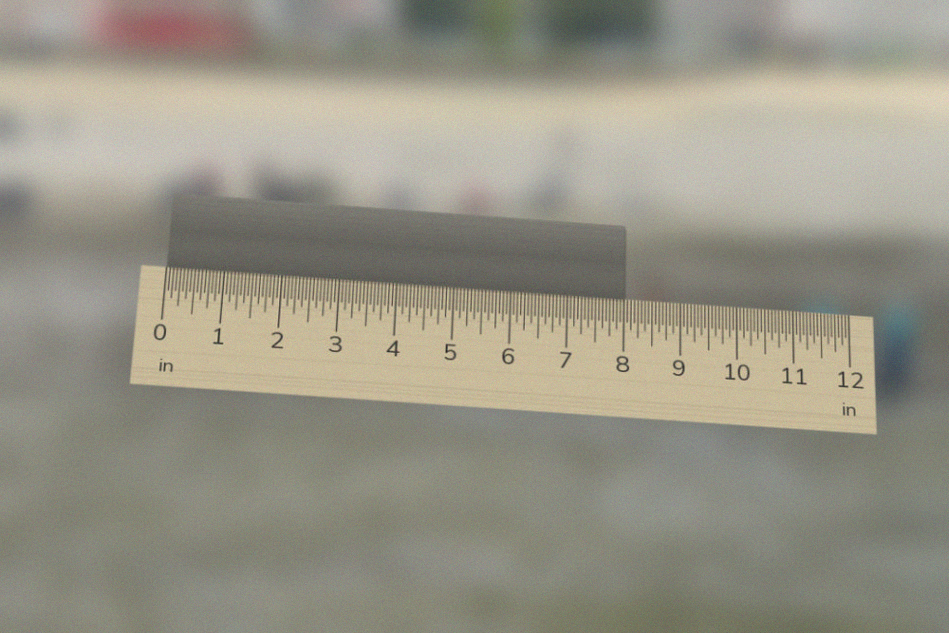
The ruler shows 8,in
